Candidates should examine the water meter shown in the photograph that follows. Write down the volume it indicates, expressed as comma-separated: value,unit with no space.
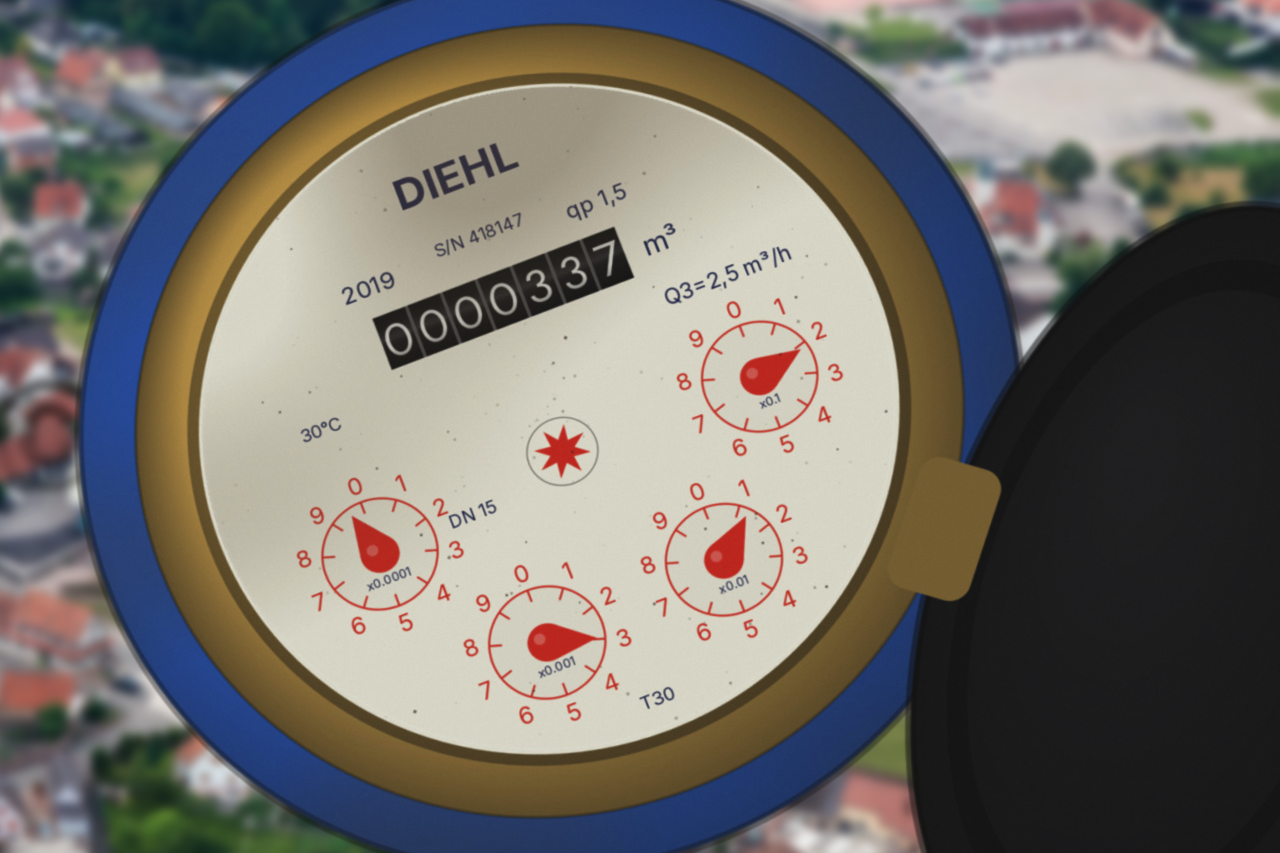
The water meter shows 337.2129,m³
